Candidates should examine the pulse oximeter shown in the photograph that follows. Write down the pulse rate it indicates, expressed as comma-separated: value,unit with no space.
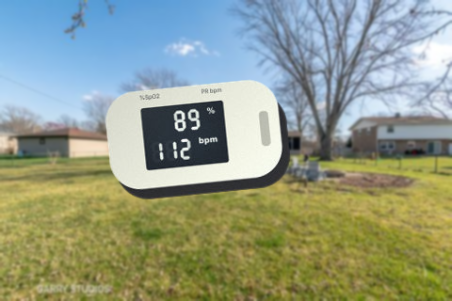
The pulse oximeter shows 112,bpm
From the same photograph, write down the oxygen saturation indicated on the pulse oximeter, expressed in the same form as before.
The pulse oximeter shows 89,%
